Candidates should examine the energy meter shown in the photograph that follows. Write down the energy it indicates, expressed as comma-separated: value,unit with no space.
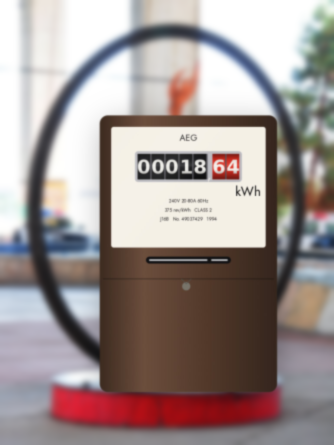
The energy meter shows 18.64,kWh
